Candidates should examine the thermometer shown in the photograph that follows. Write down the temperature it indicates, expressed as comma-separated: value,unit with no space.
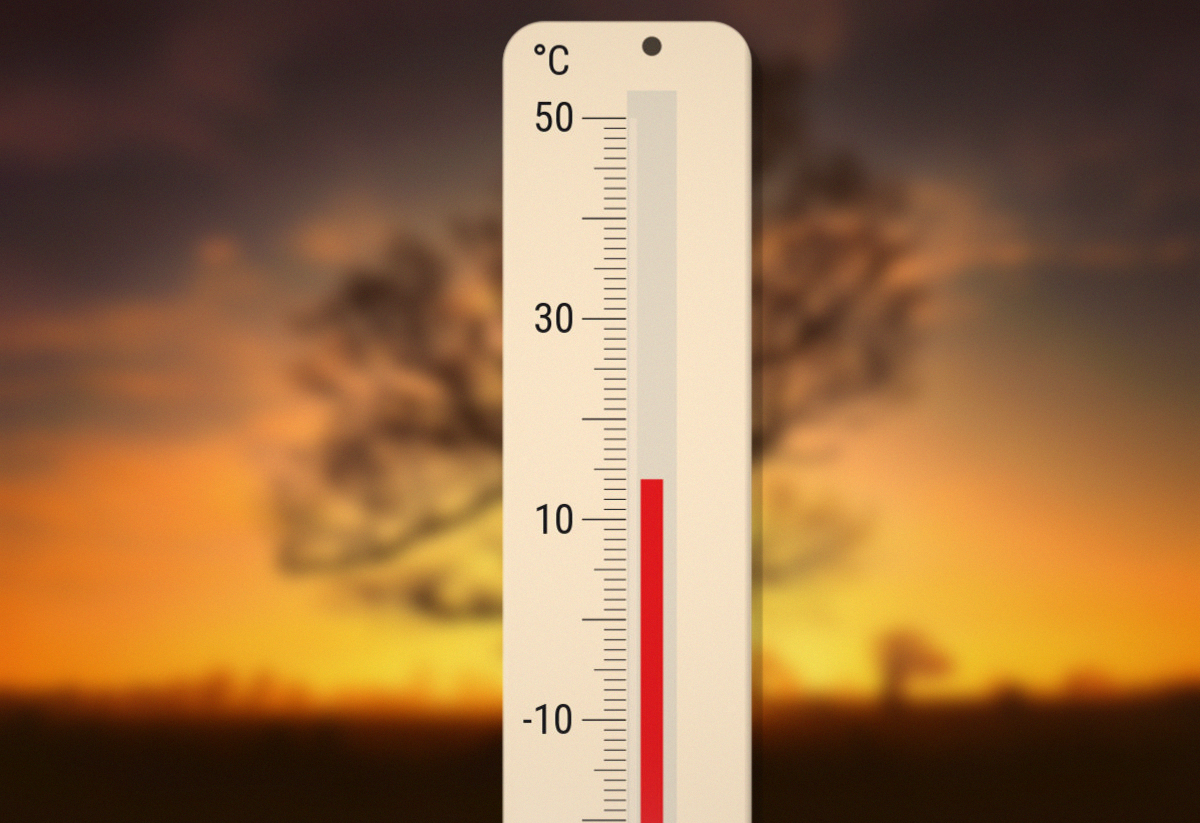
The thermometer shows 14,°C
